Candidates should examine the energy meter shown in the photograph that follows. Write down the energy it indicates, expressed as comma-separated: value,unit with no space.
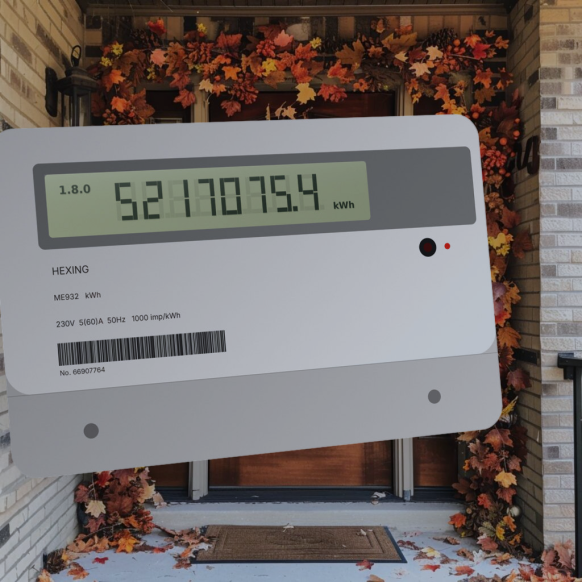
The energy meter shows 5217075.4,kWh
